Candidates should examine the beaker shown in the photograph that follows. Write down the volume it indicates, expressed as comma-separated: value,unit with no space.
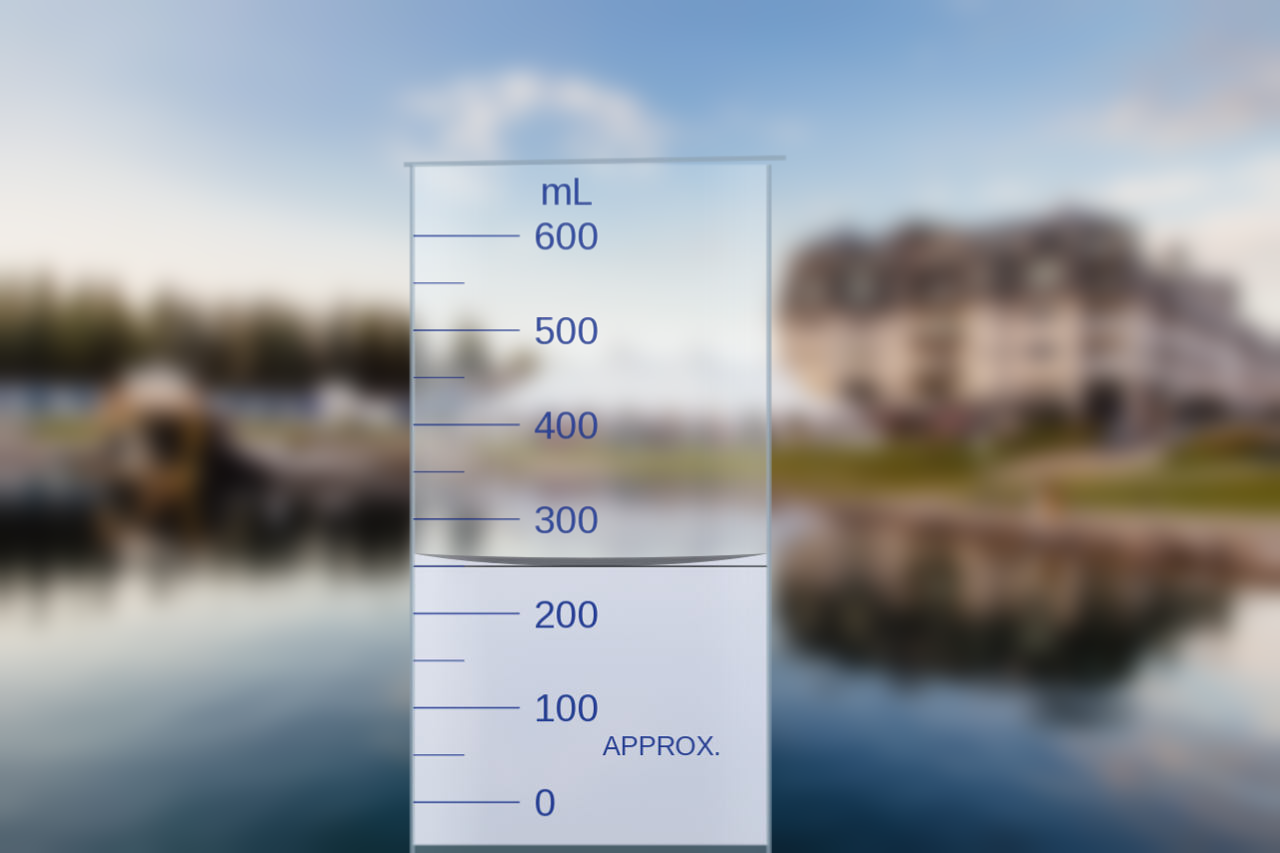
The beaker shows 250,mL
